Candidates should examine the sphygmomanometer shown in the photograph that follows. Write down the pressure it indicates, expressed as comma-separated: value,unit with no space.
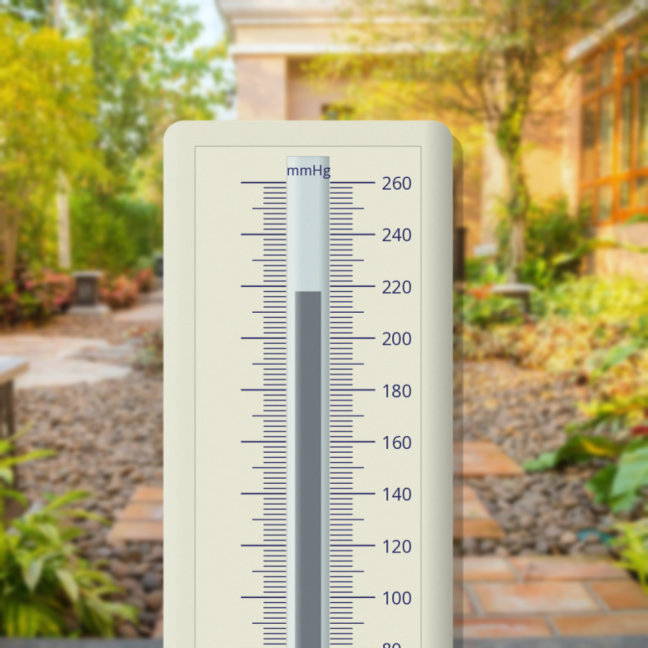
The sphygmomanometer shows 218,mmHg
